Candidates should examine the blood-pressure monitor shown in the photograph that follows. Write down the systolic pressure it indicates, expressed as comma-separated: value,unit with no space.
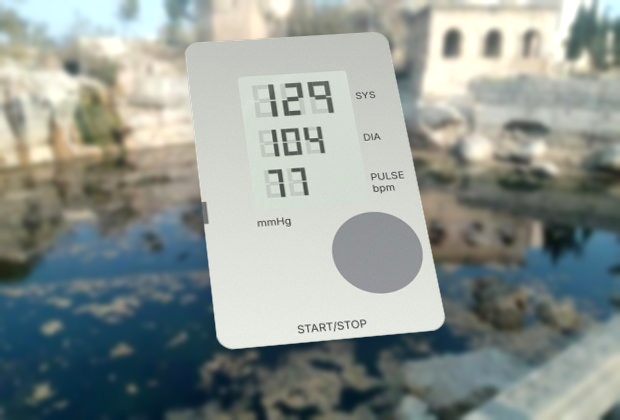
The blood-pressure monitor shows 129,mmHg
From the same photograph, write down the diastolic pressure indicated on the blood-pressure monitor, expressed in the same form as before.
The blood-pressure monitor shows 104,mmHg
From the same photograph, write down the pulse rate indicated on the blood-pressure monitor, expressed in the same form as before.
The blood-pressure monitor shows 77,bpm
